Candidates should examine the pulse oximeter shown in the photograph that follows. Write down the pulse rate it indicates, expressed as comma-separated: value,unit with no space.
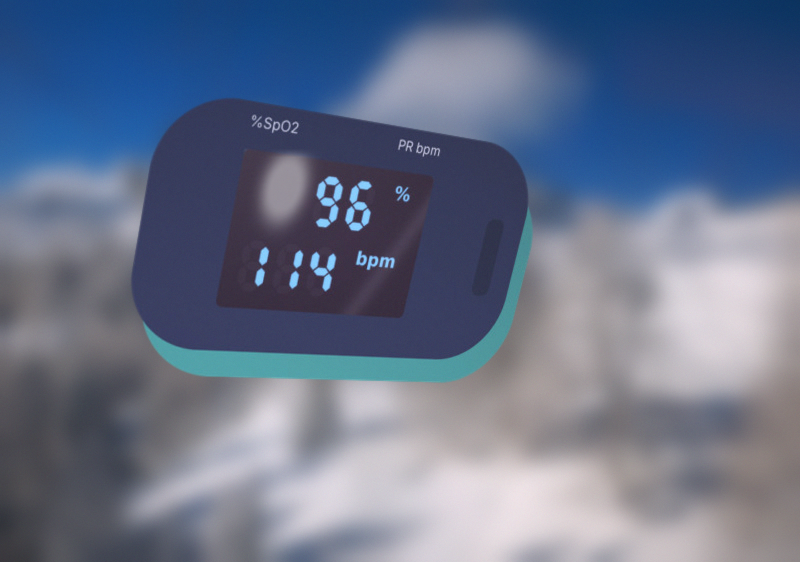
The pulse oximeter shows 114,bpm
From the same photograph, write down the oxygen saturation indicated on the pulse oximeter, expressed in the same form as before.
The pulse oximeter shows 96,%
